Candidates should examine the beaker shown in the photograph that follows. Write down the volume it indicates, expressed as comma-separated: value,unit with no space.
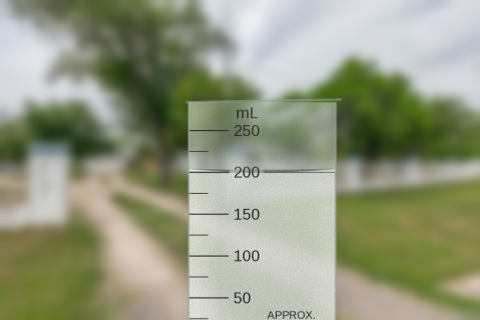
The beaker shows 200,mL
